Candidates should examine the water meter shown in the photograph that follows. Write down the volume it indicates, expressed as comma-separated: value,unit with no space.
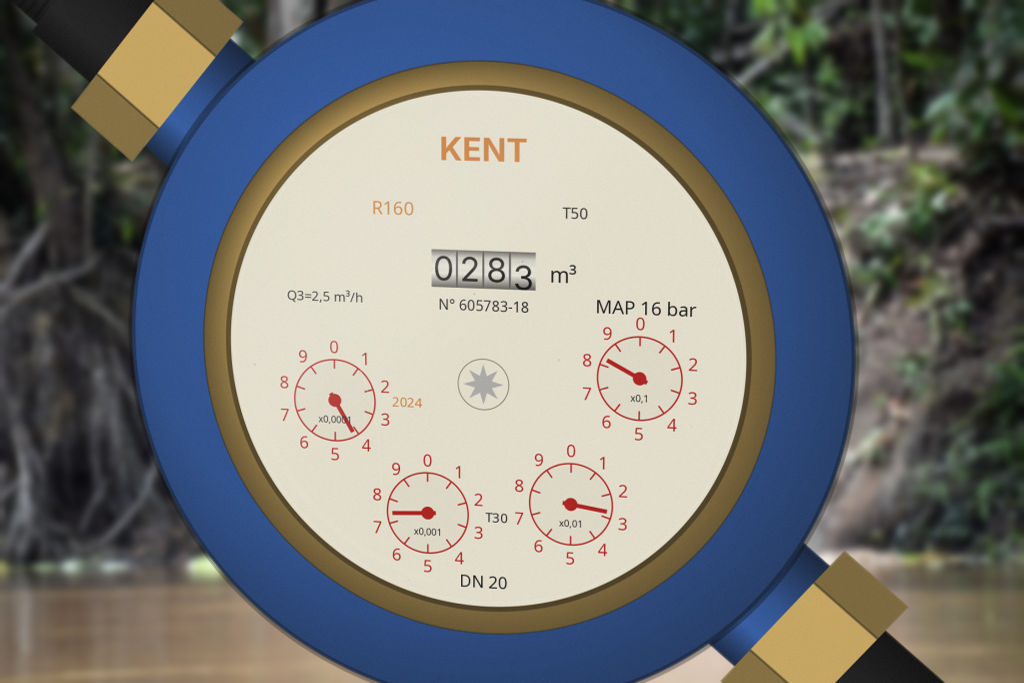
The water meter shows 282.8274,m³
